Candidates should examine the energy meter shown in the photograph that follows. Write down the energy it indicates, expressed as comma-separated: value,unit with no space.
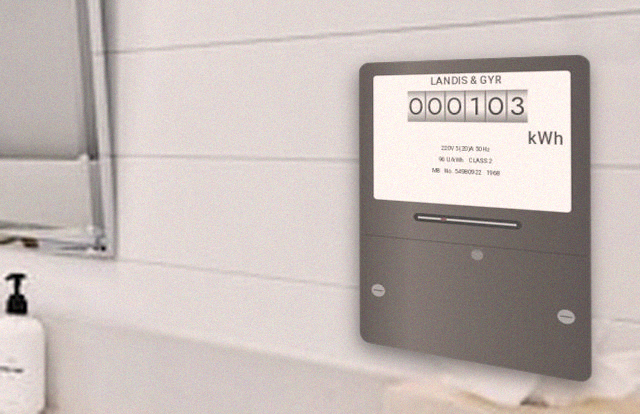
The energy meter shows 103,kWh
